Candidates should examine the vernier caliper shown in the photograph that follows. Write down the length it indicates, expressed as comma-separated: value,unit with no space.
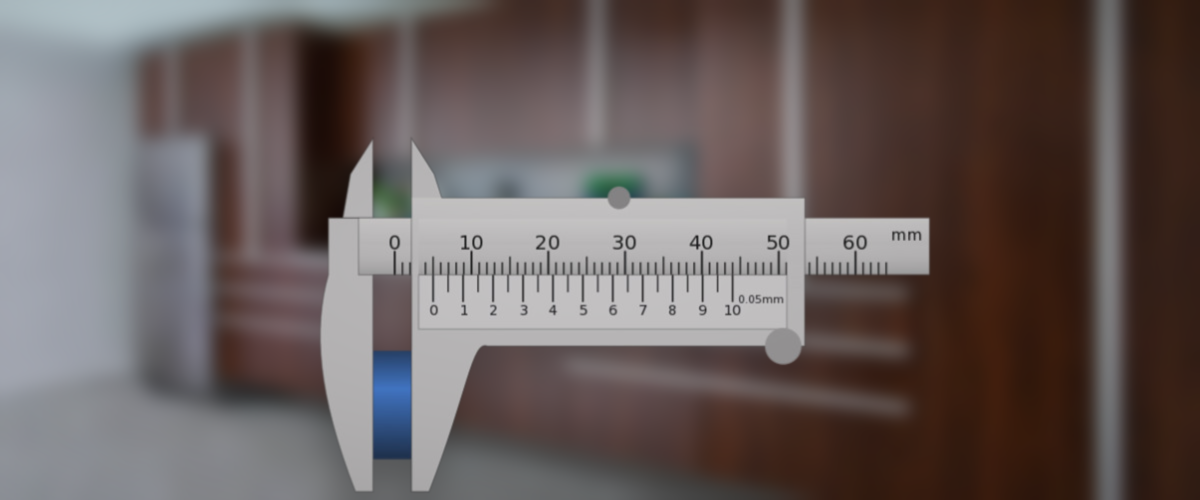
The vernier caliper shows 5.0,mm
